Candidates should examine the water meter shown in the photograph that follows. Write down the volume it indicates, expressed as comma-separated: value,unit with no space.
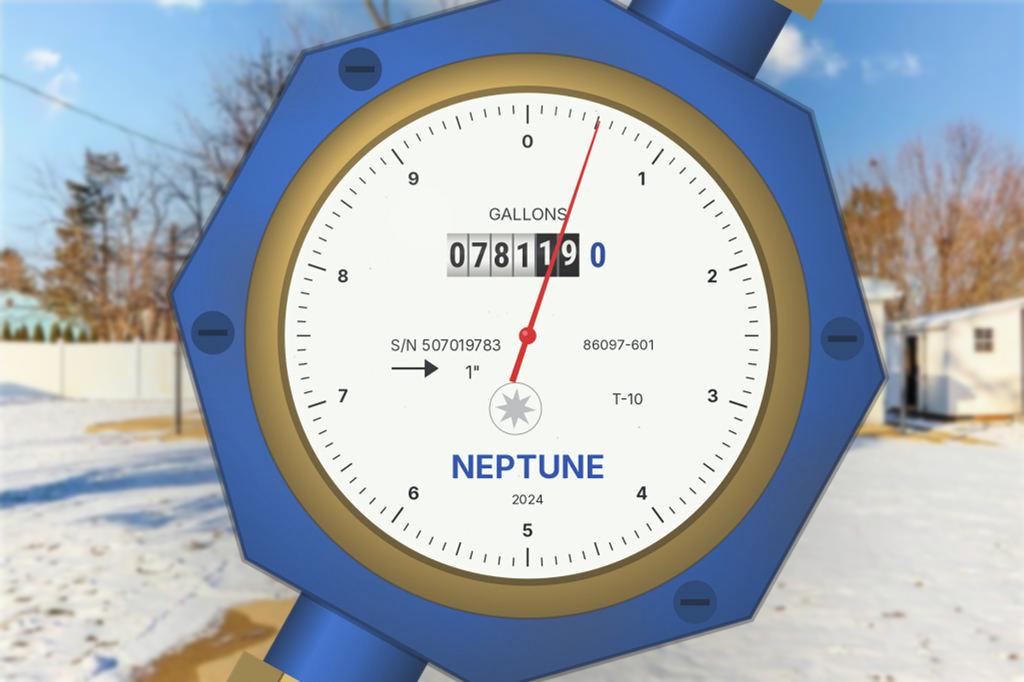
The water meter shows 781190.5,gal
